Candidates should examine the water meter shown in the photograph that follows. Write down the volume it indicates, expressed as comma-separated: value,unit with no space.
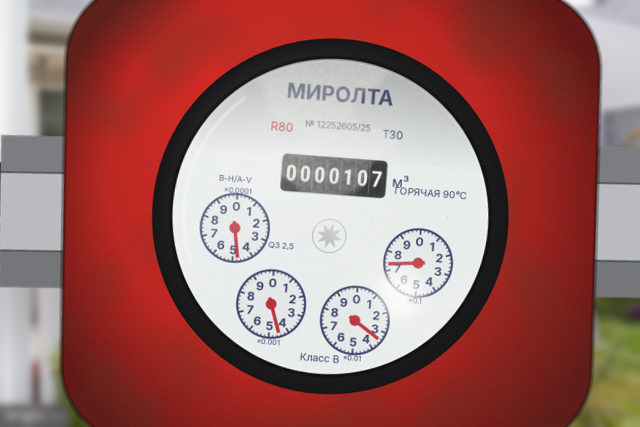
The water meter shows 107.7344,m³
